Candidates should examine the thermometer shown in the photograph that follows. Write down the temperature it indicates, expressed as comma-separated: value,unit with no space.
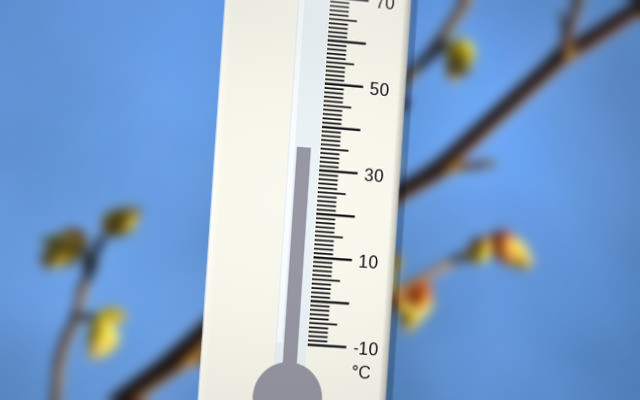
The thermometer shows 35,°C
